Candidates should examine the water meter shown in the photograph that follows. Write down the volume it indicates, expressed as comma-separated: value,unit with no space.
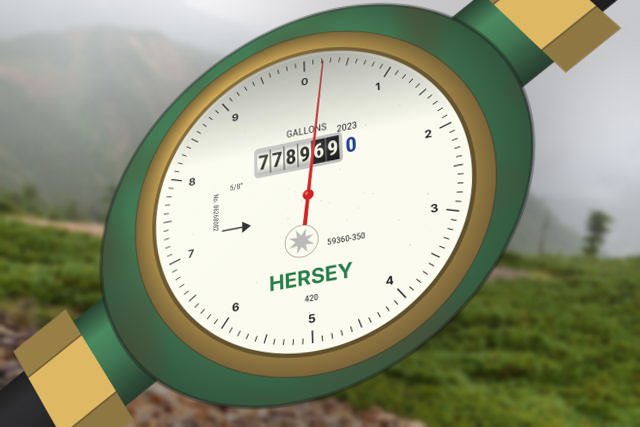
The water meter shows 7789690.2,gal
